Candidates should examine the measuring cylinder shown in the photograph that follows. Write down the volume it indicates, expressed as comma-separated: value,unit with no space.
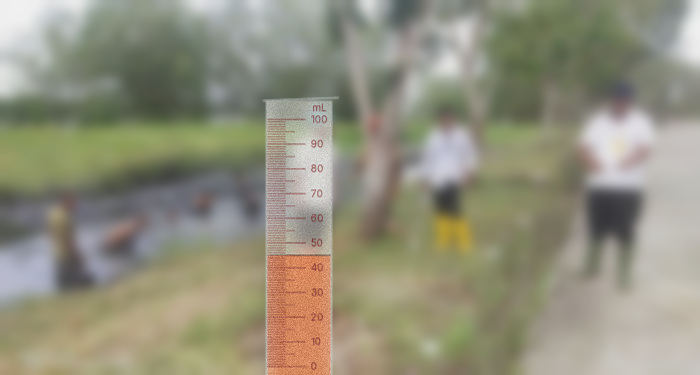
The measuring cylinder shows 45,mL
